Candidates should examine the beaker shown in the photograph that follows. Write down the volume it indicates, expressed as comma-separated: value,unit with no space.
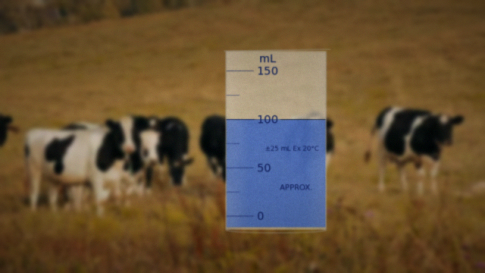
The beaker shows 100,mL
